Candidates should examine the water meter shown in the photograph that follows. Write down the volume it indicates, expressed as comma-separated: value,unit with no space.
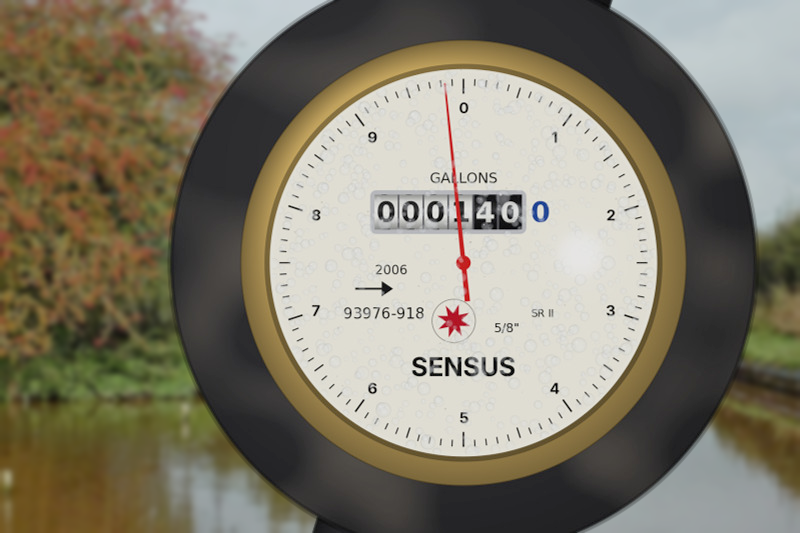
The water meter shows 1399.8,gal
